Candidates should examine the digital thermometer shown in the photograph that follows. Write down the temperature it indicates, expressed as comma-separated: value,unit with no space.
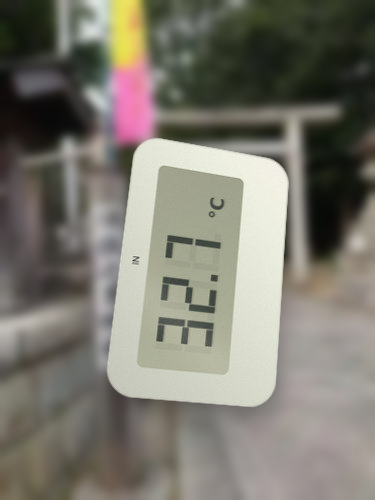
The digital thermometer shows 32.7,°C
